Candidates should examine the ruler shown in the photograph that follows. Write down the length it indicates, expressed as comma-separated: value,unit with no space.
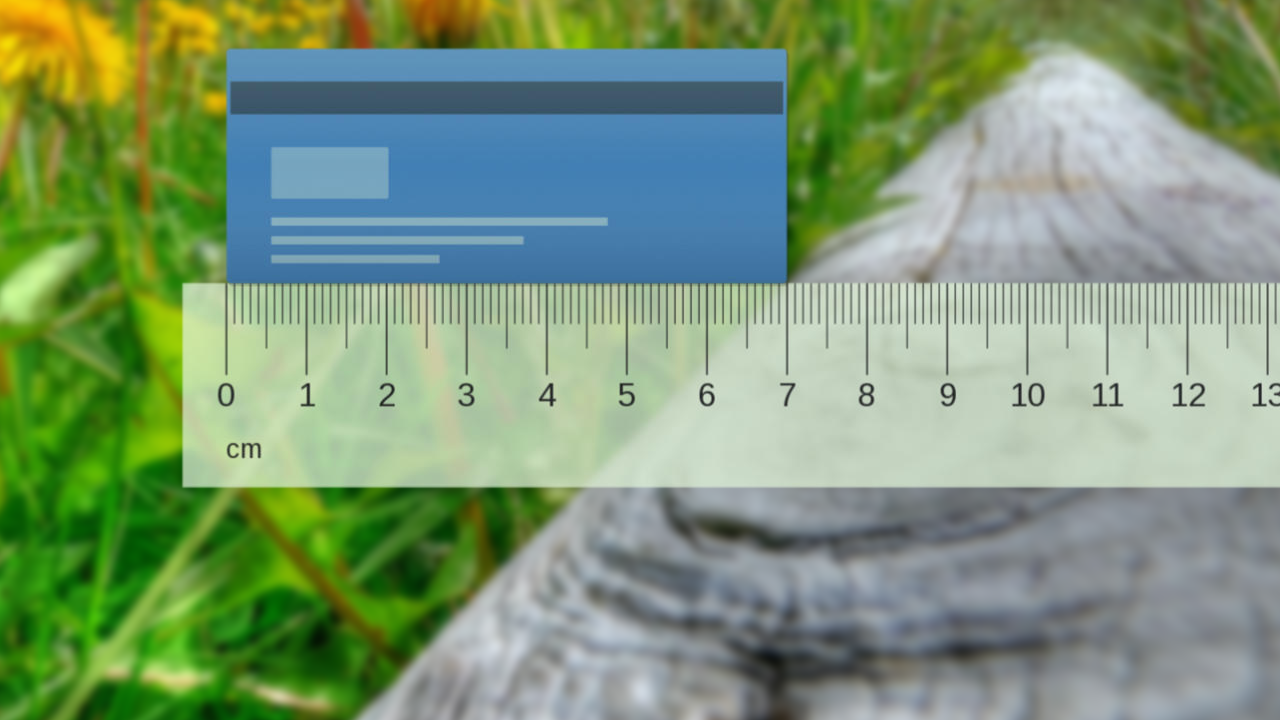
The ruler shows 7,cm
